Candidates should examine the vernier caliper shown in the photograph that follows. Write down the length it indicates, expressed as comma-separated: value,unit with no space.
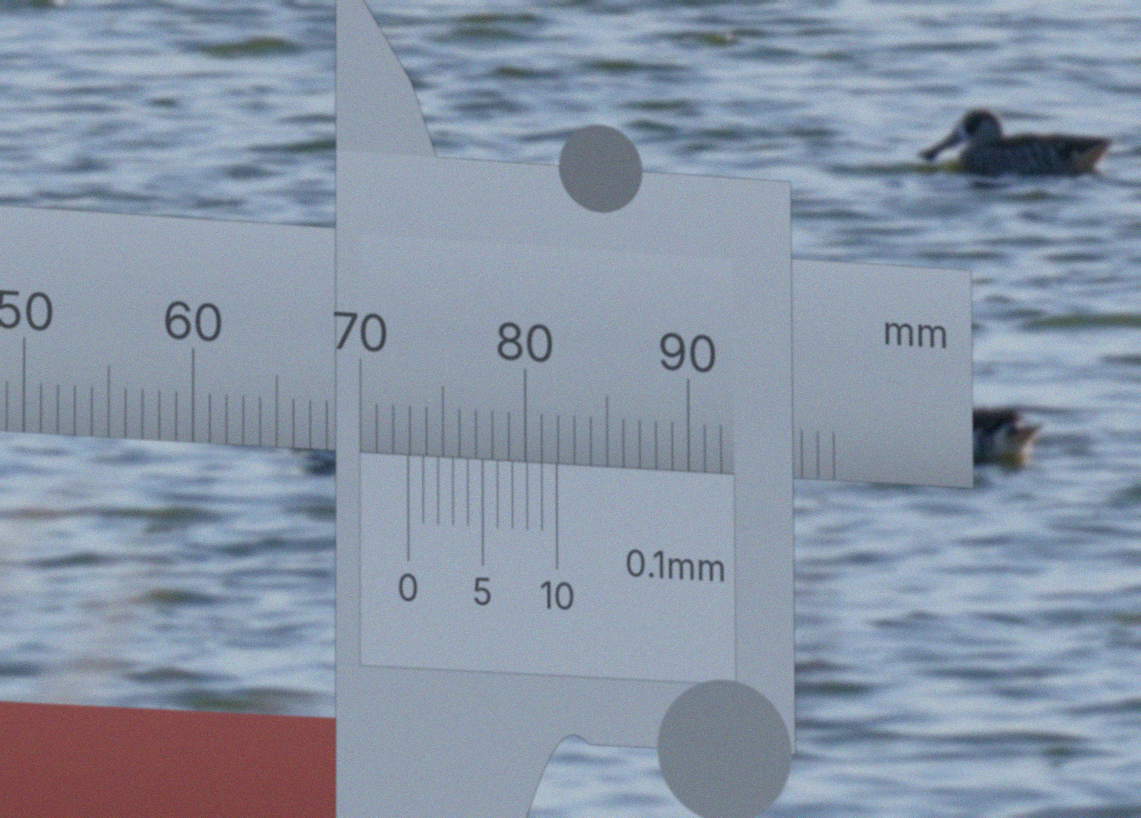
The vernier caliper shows 72.9,mm
